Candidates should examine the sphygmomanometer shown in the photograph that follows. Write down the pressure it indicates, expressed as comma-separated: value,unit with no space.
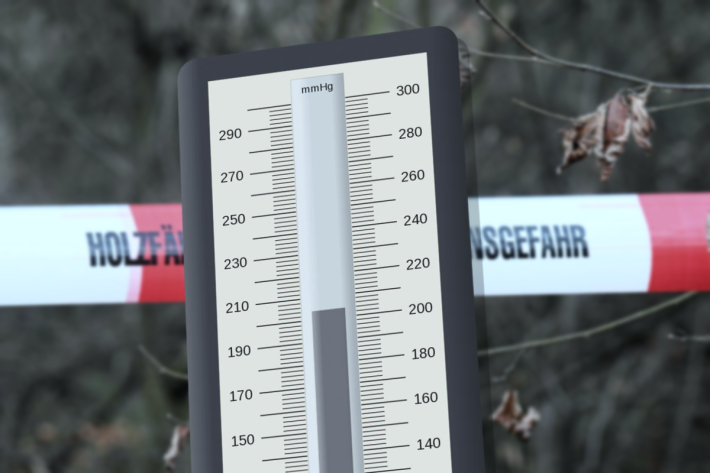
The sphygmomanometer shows 204,mmHg
